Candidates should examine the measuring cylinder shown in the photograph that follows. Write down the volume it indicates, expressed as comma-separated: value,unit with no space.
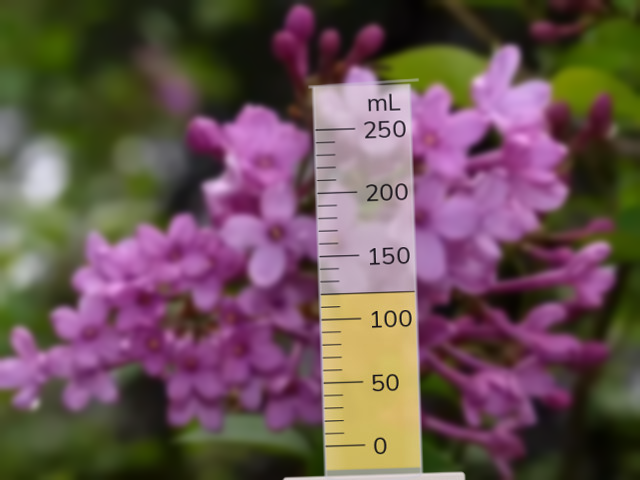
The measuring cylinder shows 120,mL
